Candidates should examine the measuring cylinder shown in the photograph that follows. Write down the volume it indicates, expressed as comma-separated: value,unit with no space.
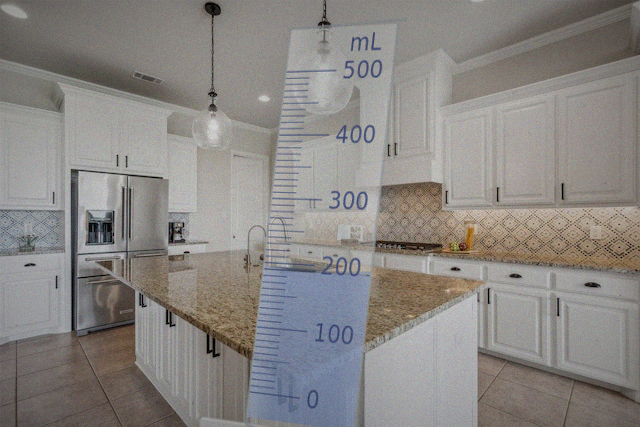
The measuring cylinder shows 190,mL
